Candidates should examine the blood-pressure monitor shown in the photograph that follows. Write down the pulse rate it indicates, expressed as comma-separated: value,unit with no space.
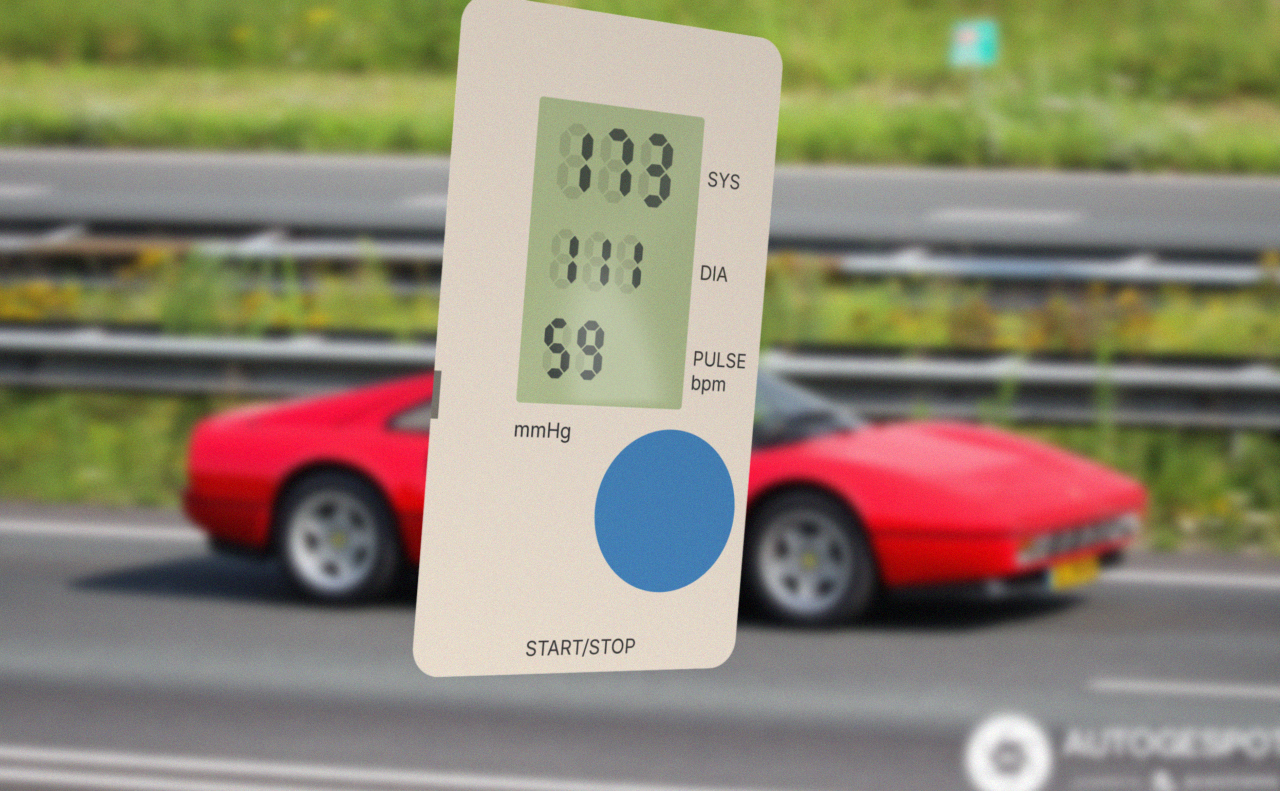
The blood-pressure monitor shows 59,bpm
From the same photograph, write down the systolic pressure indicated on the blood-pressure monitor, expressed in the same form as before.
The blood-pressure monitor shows 173,mmHg
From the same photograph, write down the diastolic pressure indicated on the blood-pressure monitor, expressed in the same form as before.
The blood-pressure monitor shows 111,mmHg
